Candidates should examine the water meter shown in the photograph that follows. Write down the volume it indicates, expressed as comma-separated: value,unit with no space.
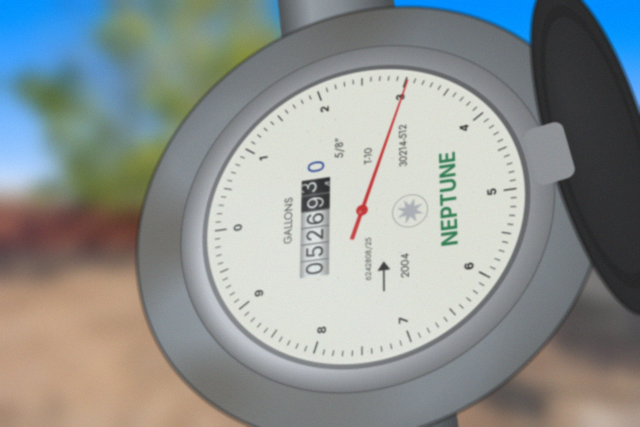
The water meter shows 526933.0,gal
